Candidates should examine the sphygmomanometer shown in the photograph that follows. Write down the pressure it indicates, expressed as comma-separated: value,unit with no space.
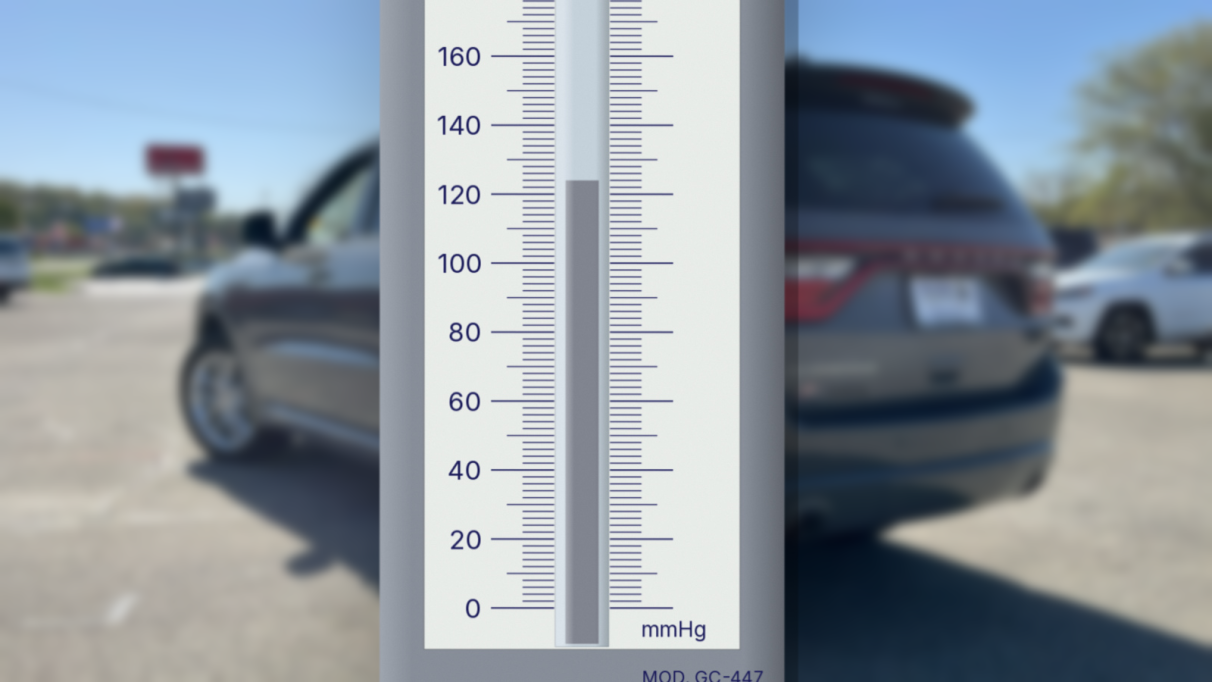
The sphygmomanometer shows 124,mmHg
